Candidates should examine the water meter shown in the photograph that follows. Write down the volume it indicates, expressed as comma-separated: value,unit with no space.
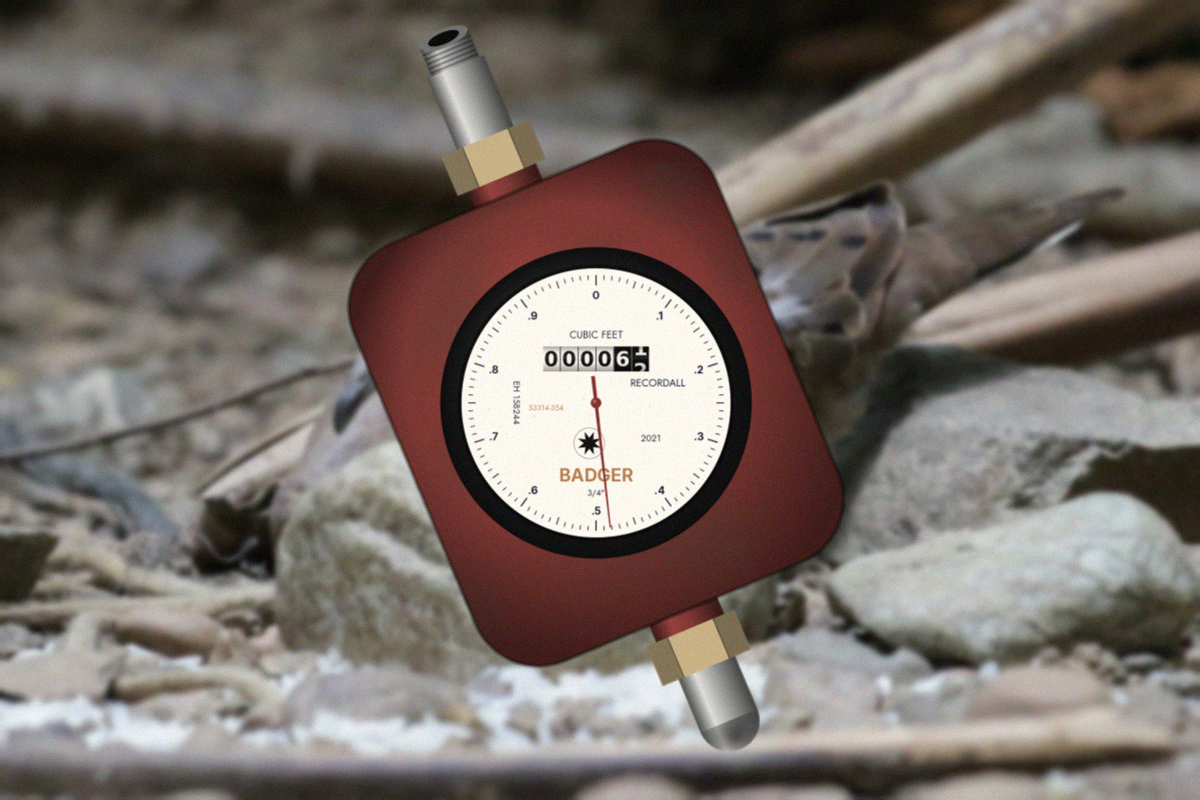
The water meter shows 61.48,ft³
